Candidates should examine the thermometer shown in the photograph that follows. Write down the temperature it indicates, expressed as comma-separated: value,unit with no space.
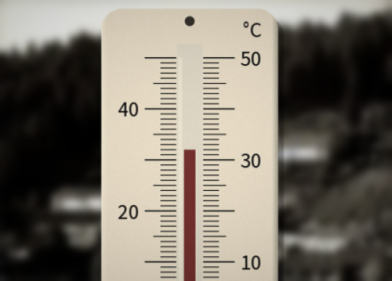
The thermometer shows 32,°C
